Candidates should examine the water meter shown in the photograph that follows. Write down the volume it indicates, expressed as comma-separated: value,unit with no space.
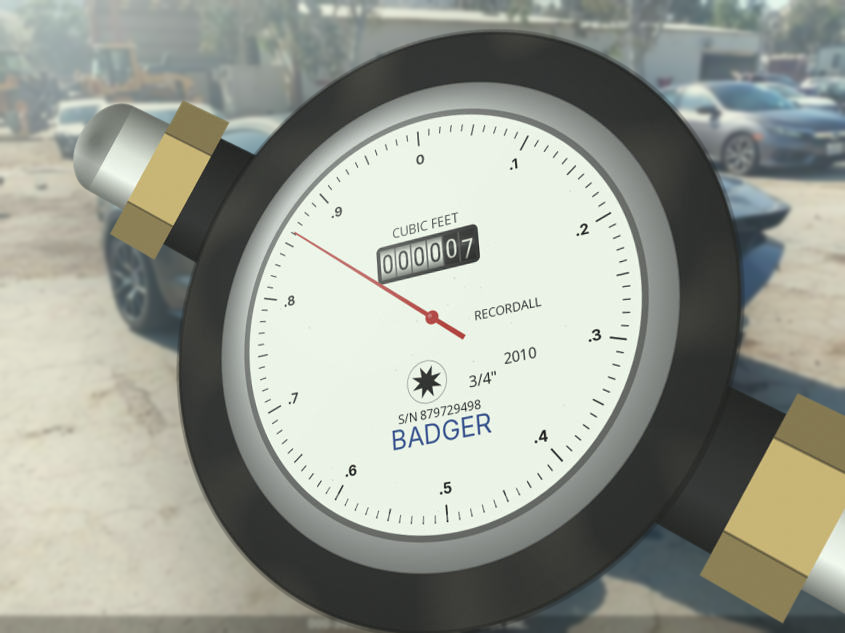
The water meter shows 6.86,ft³
